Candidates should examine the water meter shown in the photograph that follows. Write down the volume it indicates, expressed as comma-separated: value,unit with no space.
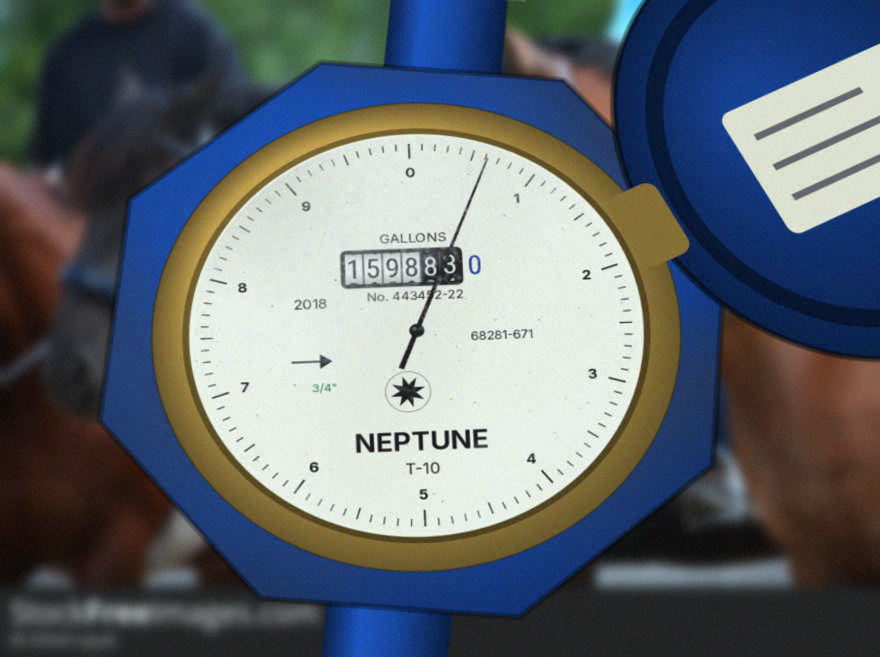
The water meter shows 1598830.6,gal
